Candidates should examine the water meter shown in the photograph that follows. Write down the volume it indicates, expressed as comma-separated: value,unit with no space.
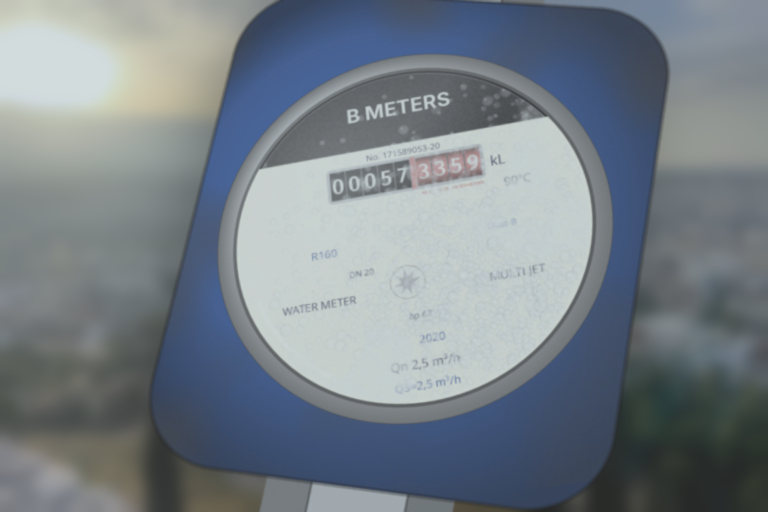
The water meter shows 57.3359,kL
